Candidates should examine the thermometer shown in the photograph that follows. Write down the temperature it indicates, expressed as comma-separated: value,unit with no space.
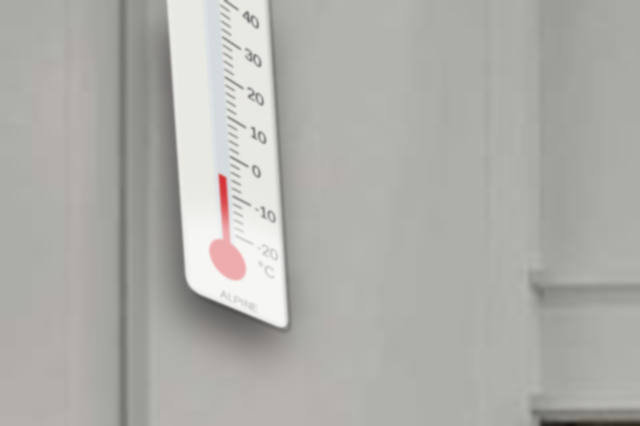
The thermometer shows -6,°C
